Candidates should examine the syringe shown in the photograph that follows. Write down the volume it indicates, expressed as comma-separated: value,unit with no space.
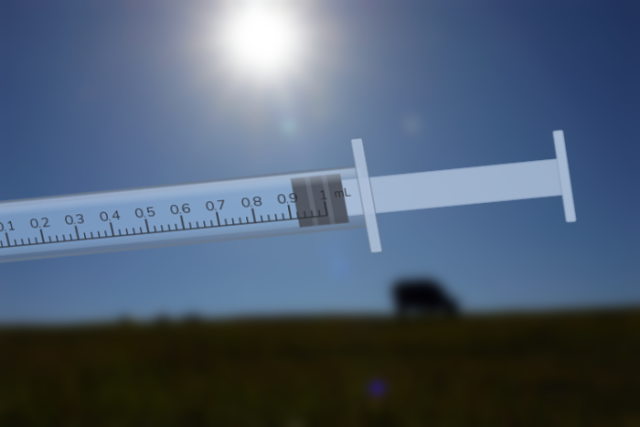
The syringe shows 0.92,mL
